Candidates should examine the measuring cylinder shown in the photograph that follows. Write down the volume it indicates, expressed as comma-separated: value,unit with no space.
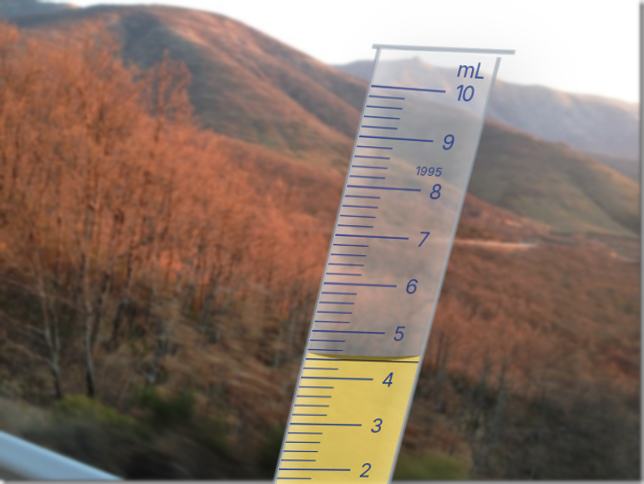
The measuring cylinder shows 4.4,mL
